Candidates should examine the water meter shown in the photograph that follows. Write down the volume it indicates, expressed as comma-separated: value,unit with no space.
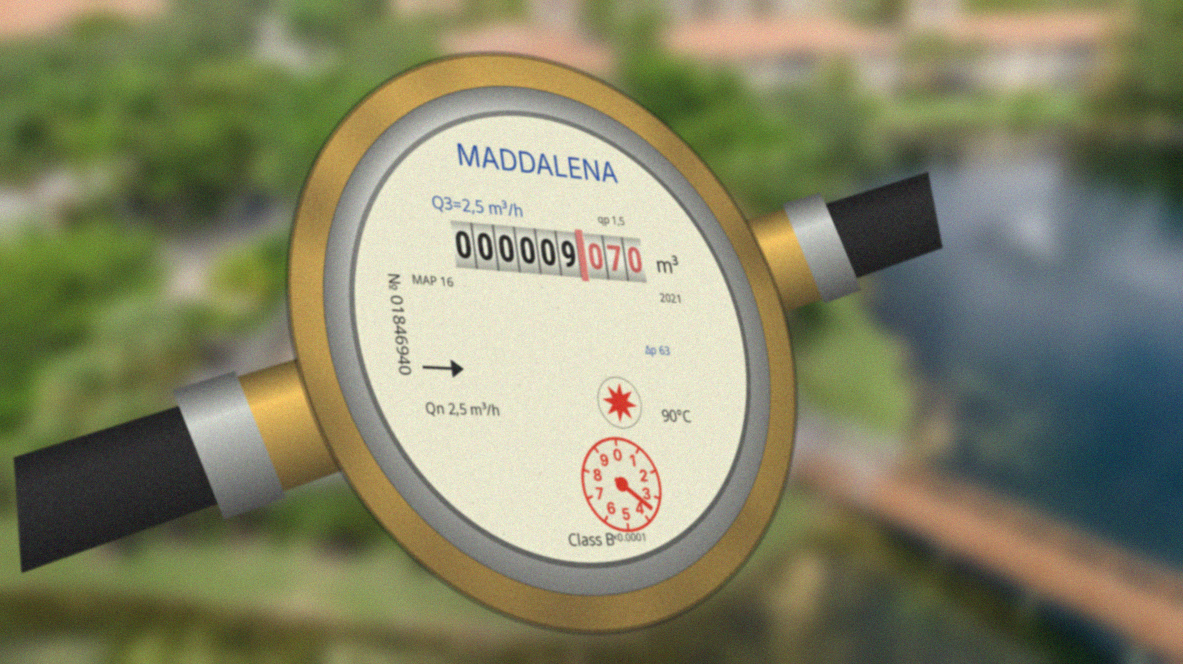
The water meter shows 9.0703,m³
